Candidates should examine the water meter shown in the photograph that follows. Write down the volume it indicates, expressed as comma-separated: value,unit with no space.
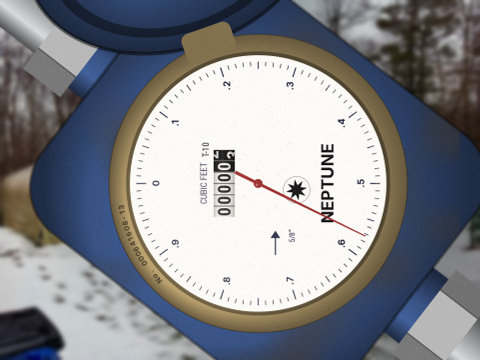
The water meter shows 2.57,ft³
